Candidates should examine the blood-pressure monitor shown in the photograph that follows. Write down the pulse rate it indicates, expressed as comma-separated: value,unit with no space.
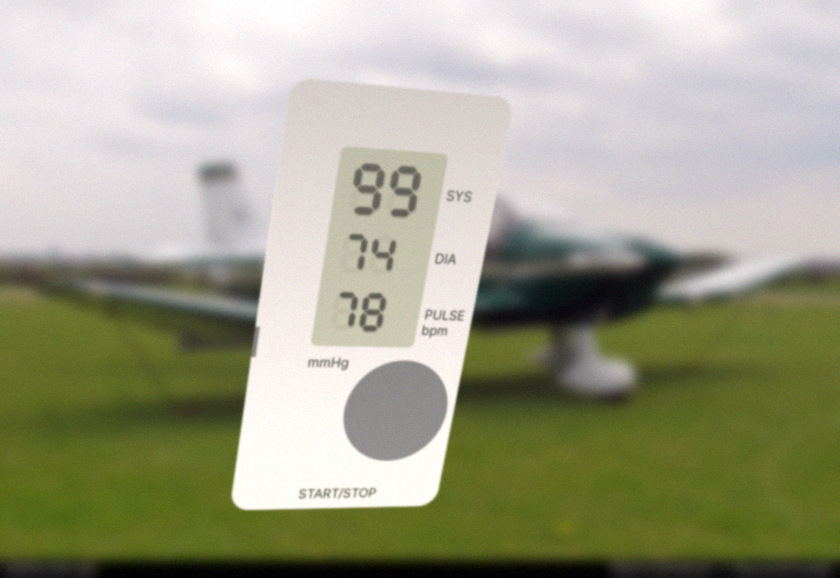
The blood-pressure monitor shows 78,bpm
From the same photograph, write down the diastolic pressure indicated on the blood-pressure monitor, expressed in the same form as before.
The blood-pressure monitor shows 74,mmHg
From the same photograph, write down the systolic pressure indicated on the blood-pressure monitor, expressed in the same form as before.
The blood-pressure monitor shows 99,mmHg
